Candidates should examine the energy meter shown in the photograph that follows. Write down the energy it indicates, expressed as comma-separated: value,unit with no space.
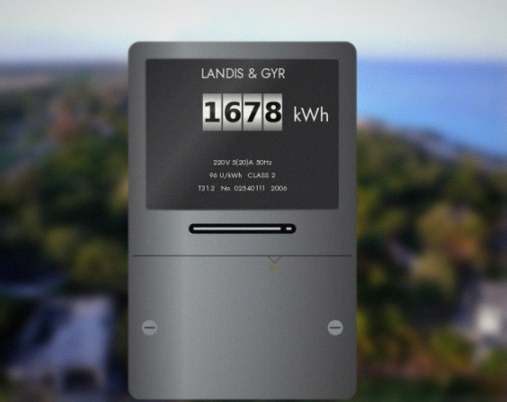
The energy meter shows 1678,kWh
